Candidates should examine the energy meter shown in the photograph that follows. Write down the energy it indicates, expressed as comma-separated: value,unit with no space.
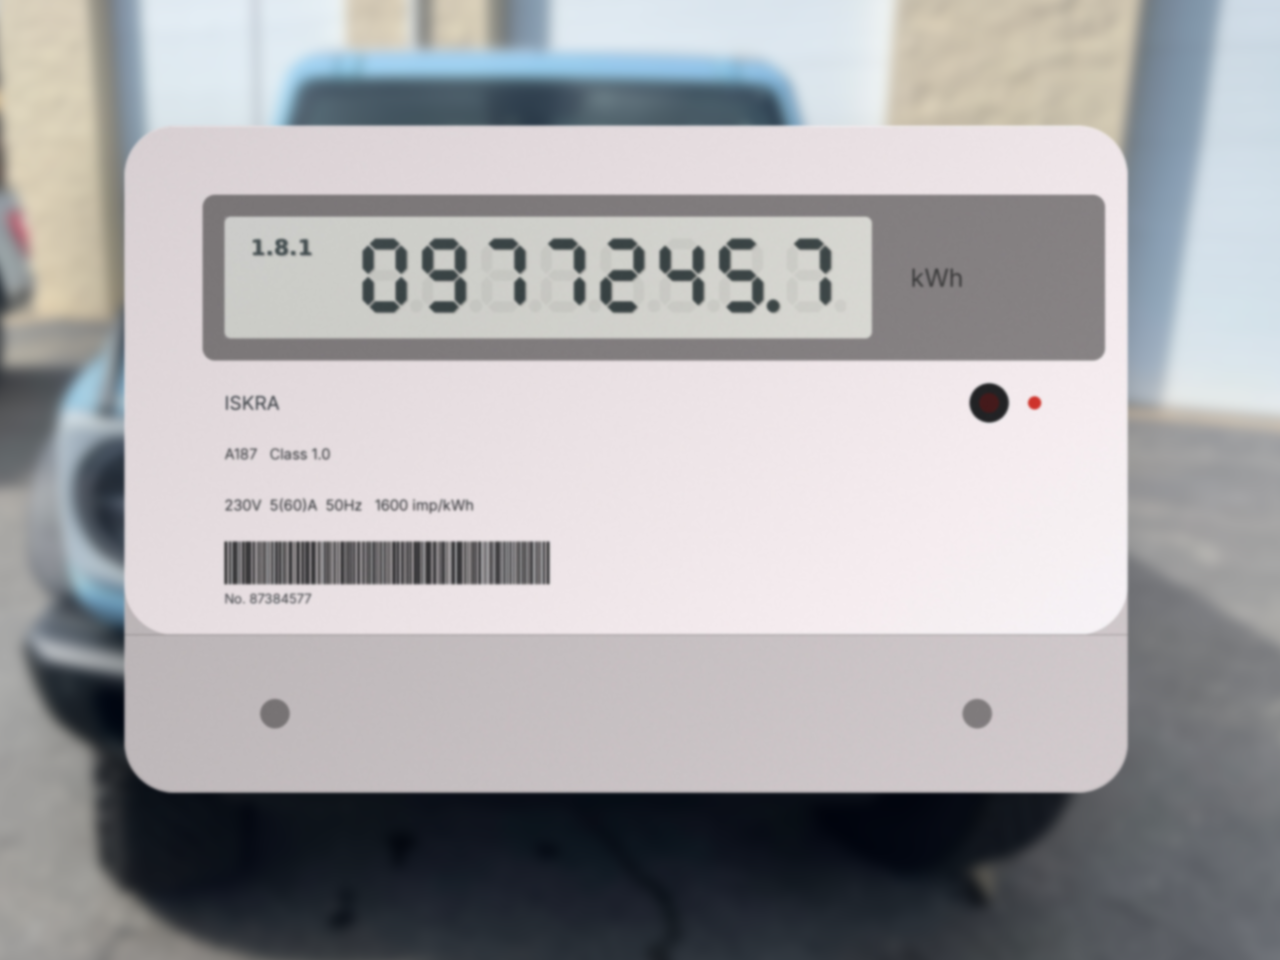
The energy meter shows 977245.7,kWh
